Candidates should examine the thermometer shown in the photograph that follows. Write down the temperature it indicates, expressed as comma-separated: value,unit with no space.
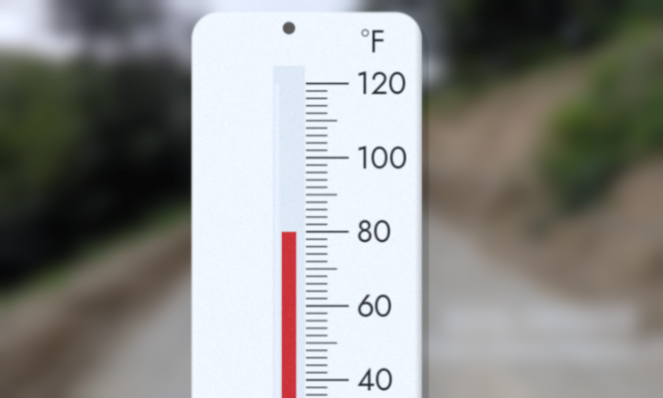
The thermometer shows 80,°F
